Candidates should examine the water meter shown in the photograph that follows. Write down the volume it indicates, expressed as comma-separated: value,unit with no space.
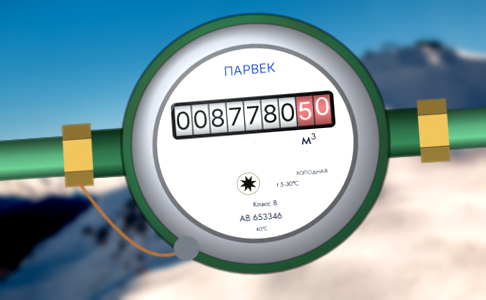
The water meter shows 87780.50,m³
